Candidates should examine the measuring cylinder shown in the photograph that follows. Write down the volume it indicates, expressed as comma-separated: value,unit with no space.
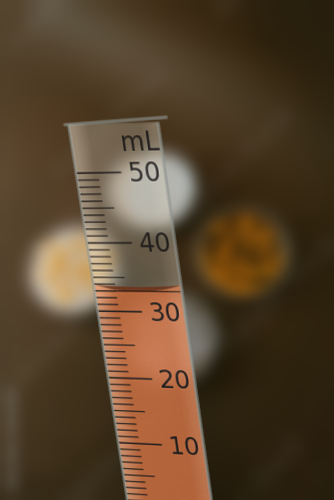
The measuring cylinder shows 33,mL
